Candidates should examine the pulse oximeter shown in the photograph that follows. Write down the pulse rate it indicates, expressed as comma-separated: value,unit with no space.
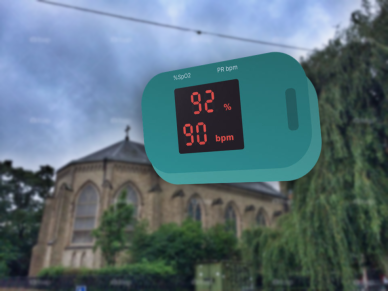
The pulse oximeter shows 90,bpm
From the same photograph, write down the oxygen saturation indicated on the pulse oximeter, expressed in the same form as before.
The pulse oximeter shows 92,%
